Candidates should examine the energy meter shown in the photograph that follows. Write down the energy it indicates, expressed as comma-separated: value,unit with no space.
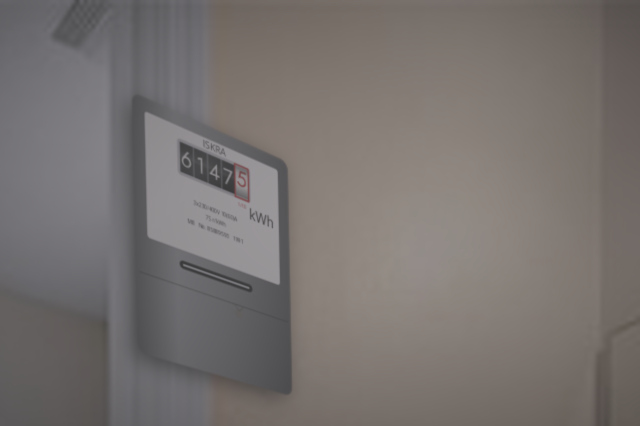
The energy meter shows 6147.5,kWh
